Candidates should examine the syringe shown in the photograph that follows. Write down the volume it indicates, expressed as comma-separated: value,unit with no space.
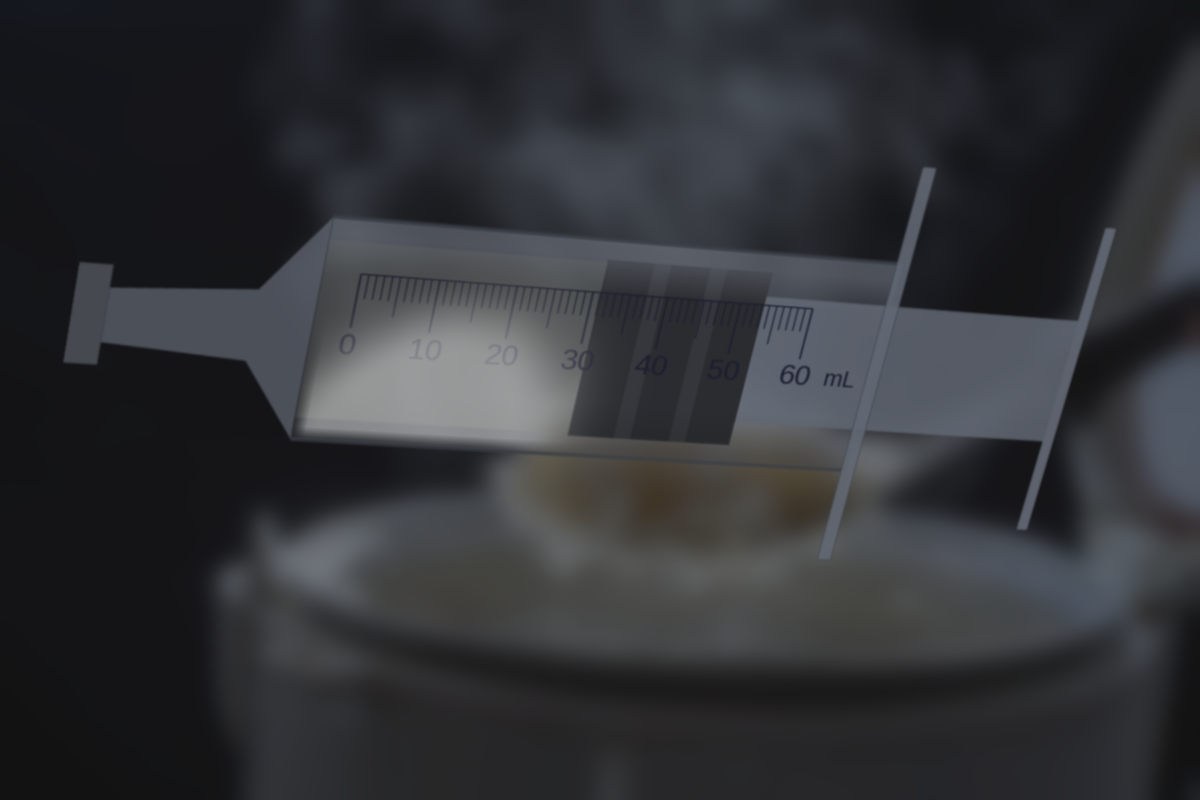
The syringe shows 31,mL
